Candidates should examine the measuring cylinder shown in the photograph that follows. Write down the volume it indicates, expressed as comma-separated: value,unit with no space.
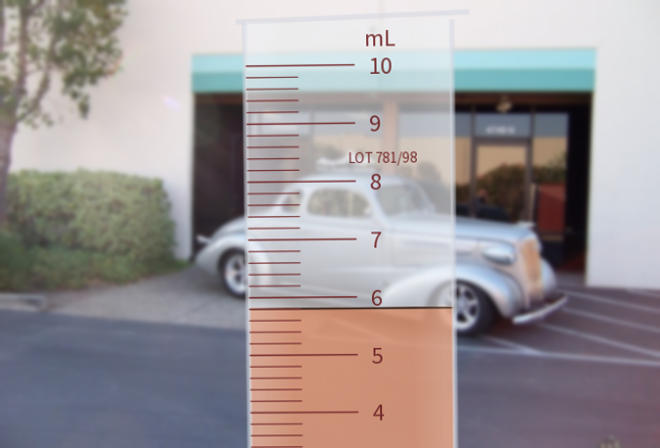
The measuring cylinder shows 5.8,mL
